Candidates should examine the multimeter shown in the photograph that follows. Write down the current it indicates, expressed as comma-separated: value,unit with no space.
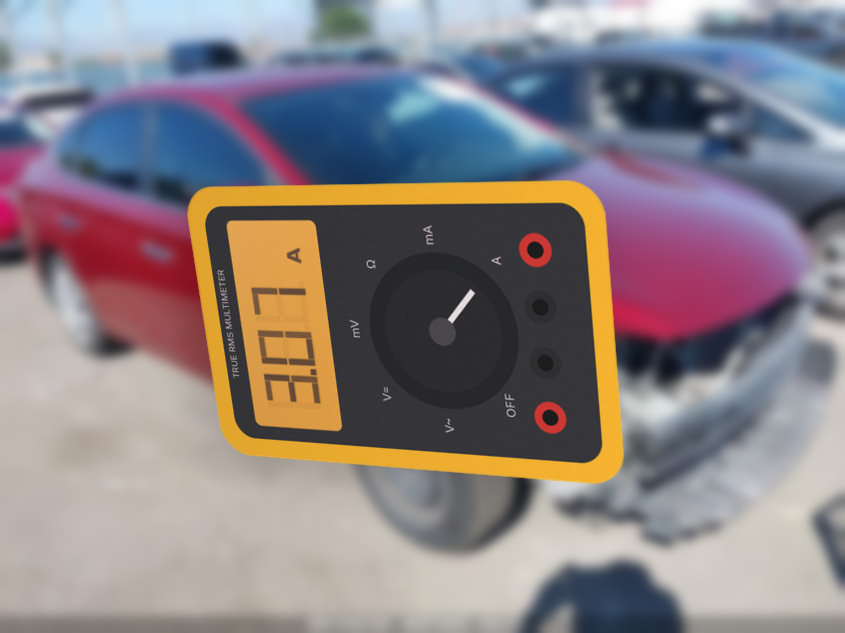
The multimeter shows 3.07,A
